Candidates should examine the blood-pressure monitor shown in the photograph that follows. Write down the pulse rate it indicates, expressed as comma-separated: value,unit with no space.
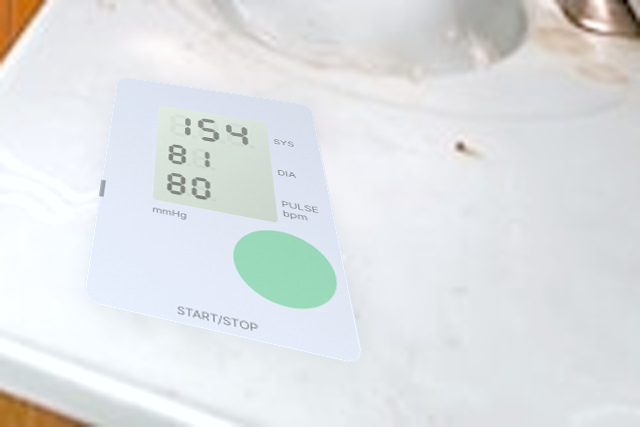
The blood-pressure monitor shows 80,bpm
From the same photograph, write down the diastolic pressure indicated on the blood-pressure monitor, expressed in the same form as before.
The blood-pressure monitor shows 81,mmHg
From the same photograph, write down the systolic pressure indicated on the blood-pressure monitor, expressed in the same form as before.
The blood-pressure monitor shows 154,mmHg
